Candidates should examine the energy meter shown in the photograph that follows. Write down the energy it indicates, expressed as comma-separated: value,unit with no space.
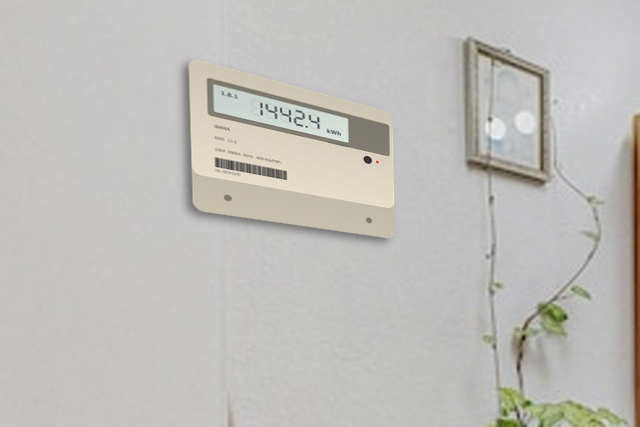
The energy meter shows 1442.4,kWh
